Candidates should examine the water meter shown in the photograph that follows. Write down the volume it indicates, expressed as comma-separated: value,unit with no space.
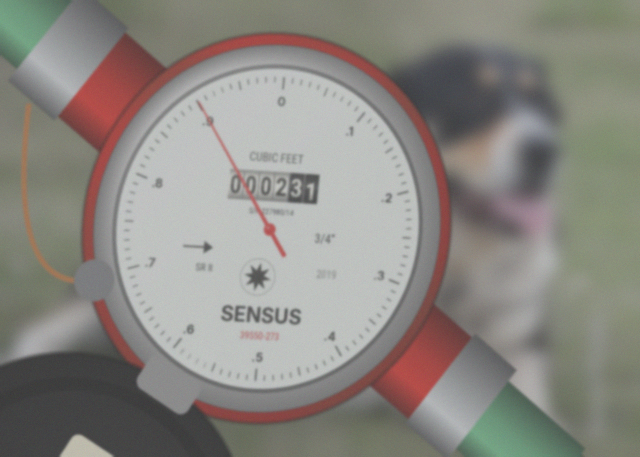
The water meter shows 230.90,ft³
